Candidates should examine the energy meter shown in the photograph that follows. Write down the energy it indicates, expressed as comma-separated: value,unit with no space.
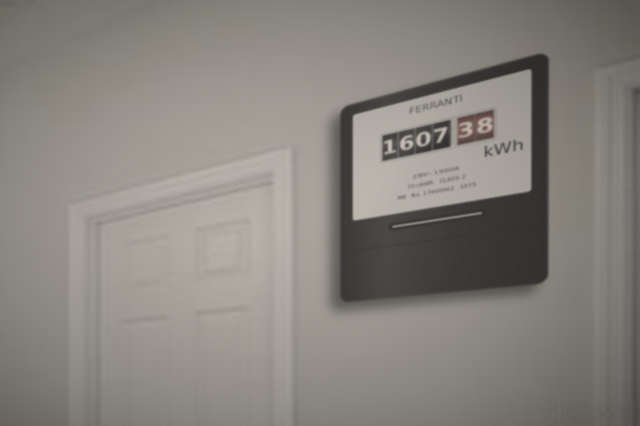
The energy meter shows 1607.38,kWh
